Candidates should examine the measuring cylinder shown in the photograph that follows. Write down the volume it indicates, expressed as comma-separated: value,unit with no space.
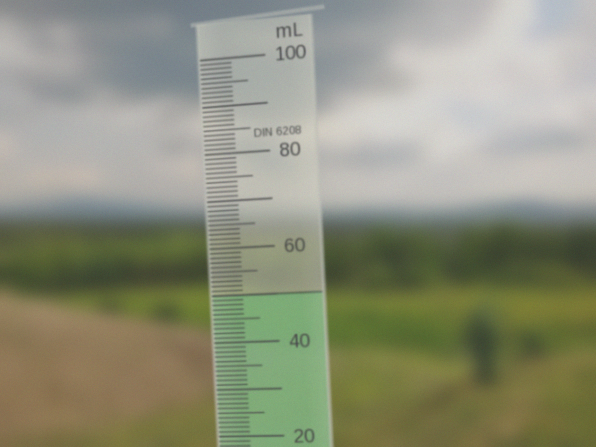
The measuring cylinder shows 50,mL
